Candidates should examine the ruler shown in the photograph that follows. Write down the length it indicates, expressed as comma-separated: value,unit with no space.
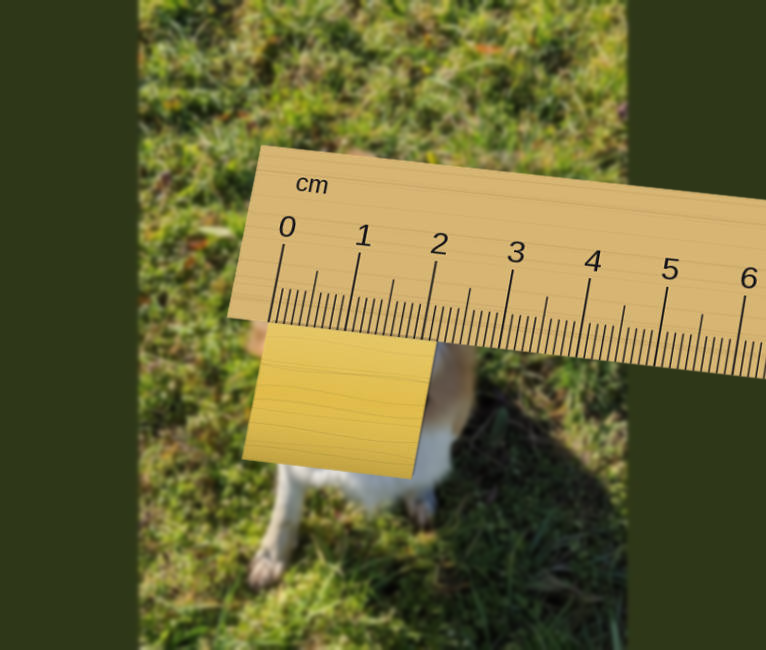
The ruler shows 2.2,cm
